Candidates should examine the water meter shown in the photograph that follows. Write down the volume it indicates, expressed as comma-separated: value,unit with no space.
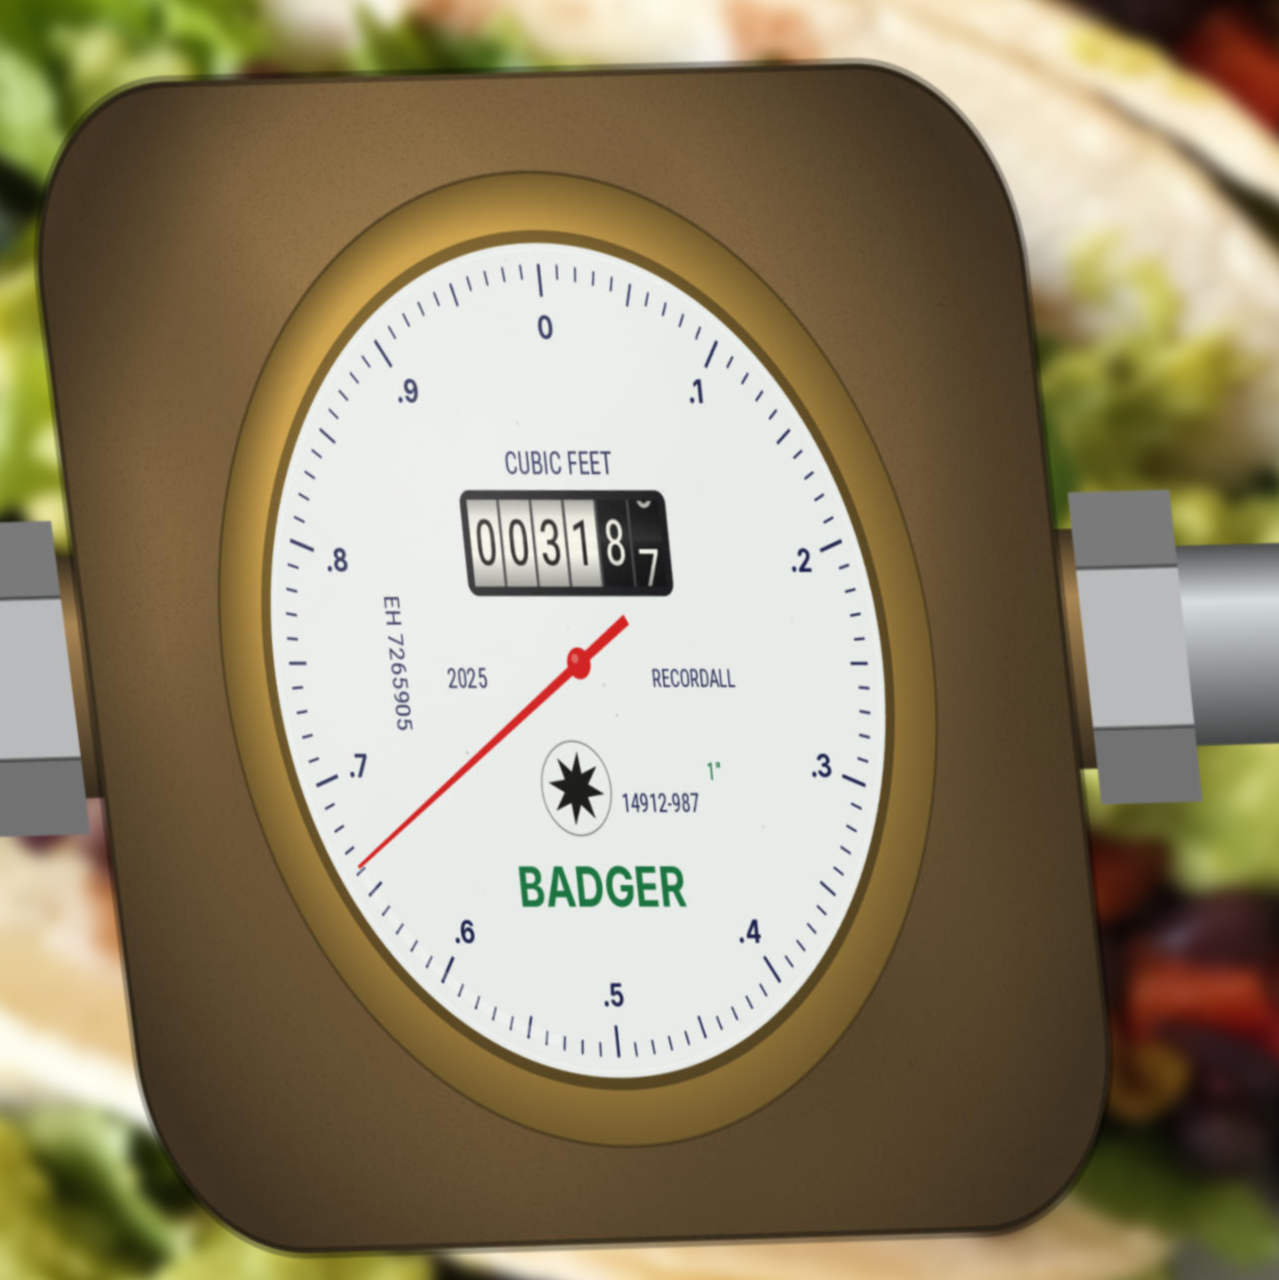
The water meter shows 3186.66,ft³
